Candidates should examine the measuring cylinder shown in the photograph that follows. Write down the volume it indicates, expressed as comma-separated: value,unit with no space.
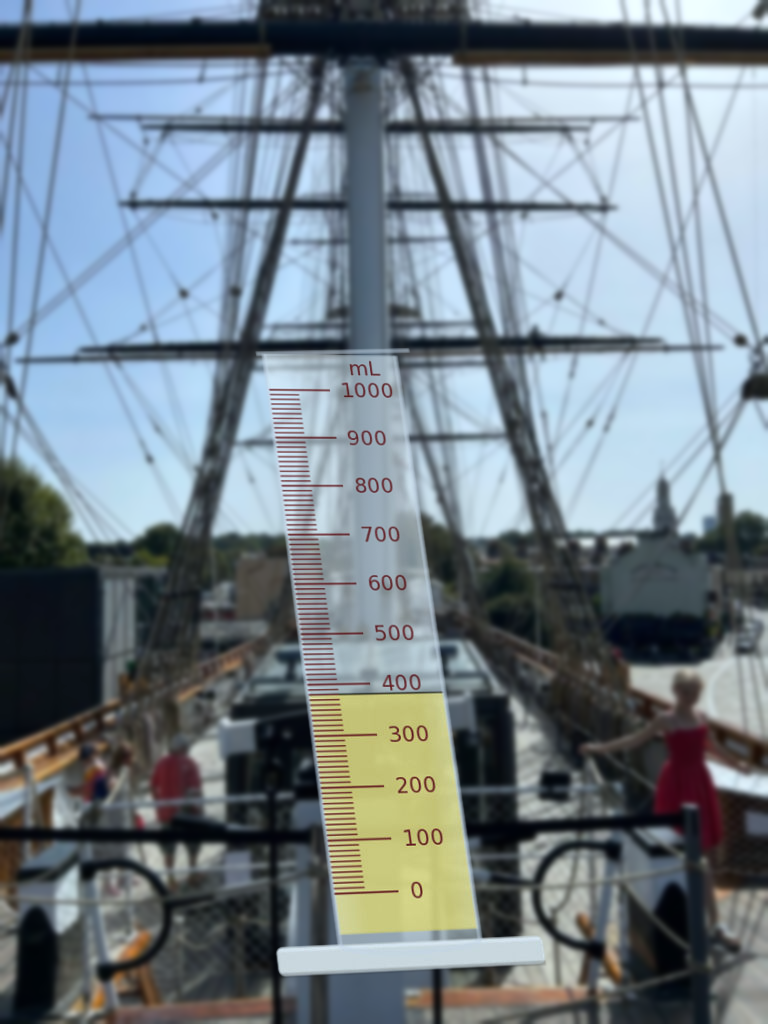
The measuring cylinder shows 380,mL
